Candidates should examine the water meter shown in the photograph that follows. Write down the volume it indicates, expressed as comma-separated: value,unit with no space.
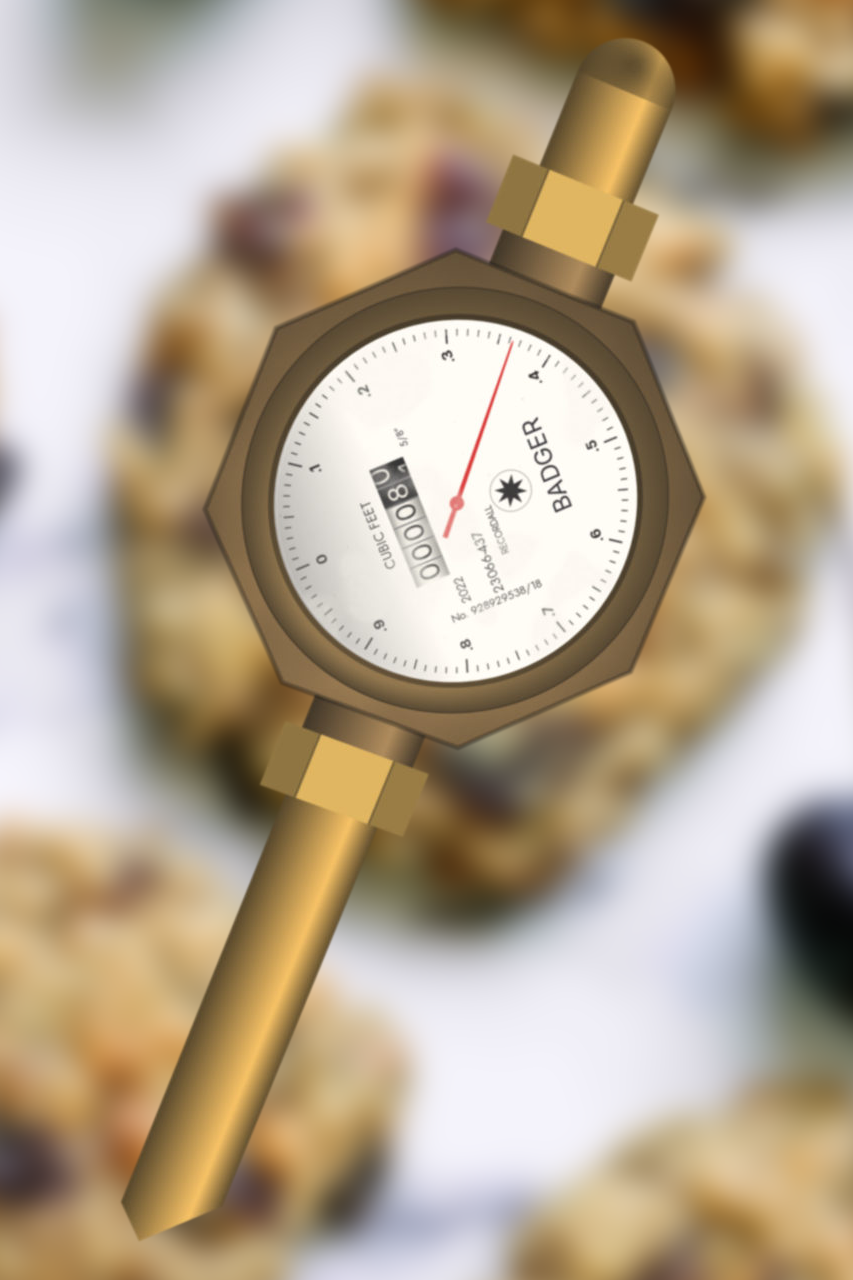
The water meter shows 80.36,ft³
